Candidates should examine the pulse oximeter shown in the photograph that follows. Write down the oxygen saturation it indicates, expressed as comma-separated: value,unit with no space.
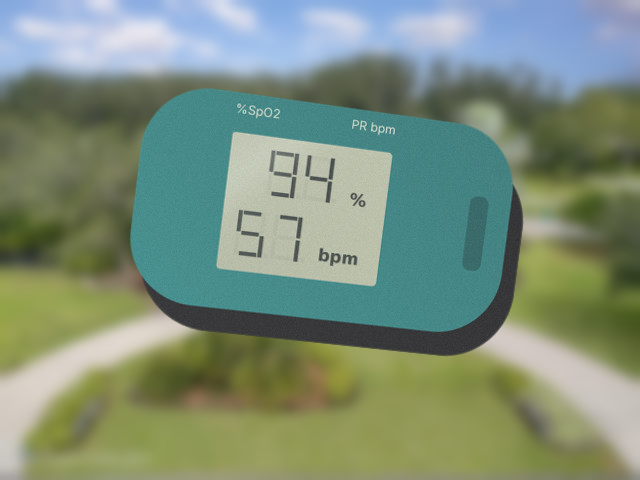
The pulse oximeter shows 94,%
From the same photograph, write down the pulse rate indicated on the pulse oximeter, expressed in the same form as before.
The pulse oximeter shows 57,bpm
